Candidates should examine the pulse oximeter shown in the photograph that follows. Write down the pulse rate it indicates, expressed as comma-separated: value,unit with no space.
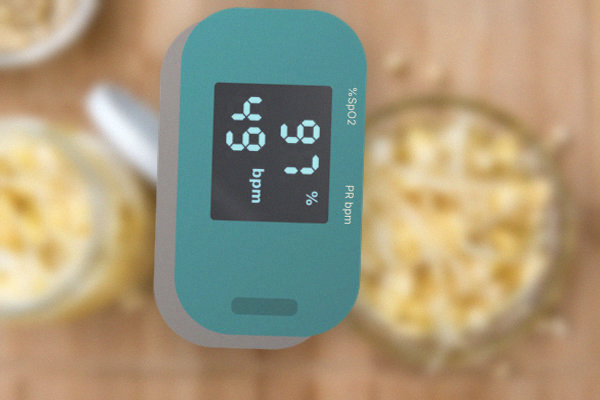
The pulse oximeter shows 49,bpm
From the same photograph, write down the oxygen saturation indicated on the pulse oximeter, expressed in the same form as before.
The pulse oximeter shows 97,%
